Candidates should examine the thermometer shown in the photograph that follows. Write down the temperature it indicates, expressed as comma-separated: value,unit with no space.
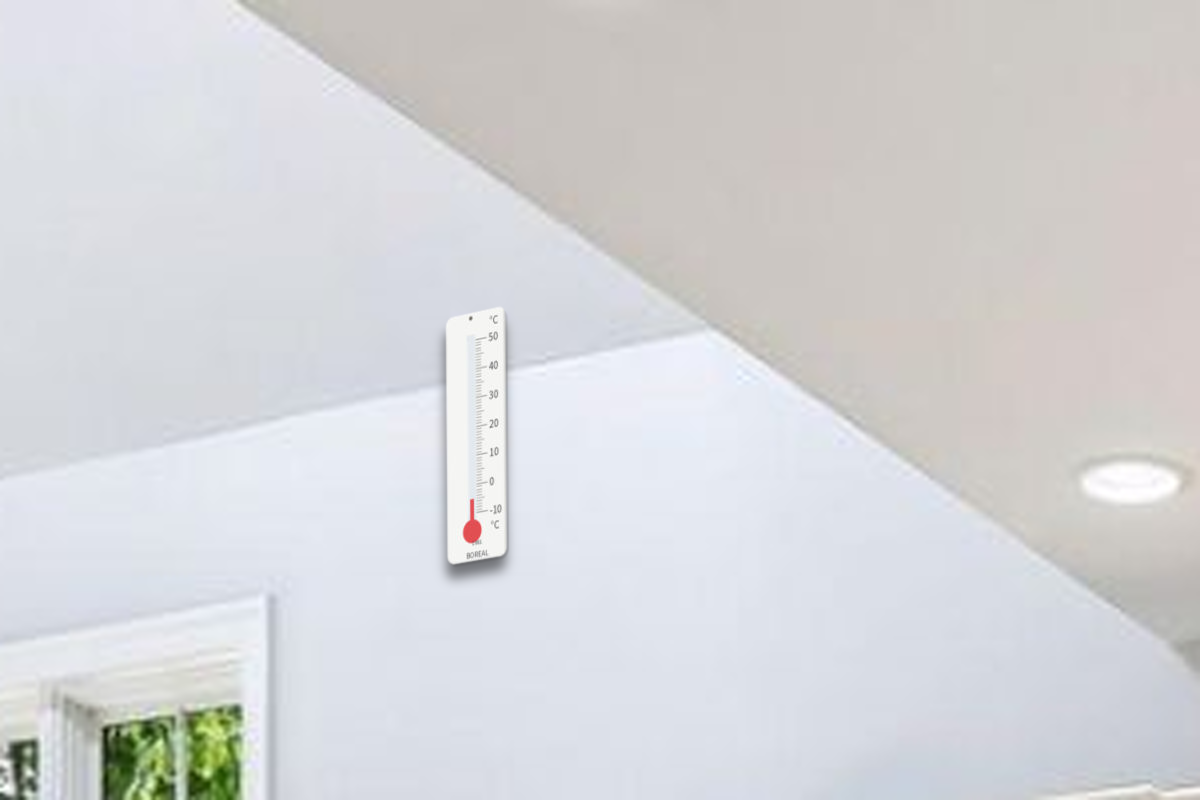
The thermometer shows -5,°C
